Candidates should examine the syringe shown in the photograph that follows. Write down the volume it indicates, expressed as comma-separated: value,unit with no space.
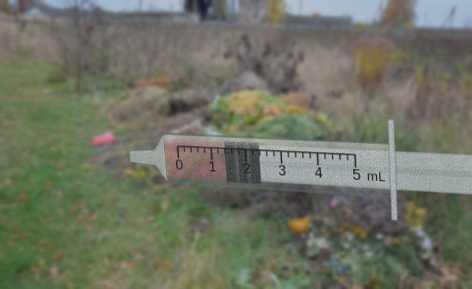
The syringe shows 1.4,mL
